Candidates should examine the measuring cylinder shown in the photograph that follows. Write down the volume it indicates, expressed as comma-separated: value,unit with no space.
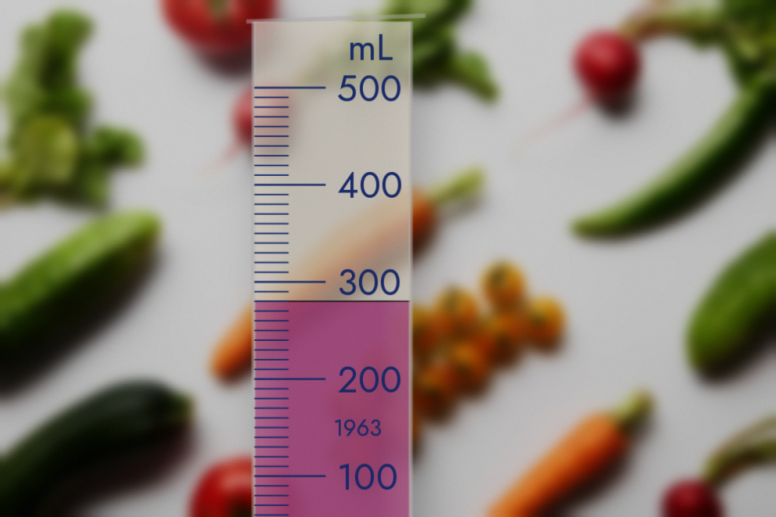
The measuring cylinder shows 280,mL
